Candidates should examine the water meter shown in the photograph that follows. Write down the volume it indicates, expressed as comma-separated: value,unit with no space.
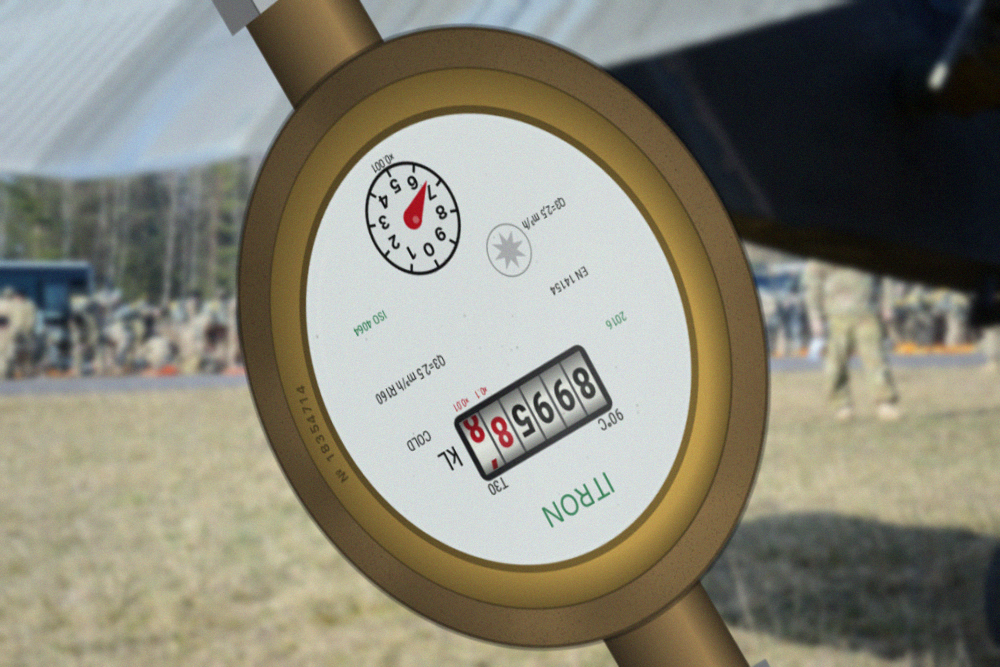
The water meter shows 8995.876,kL
